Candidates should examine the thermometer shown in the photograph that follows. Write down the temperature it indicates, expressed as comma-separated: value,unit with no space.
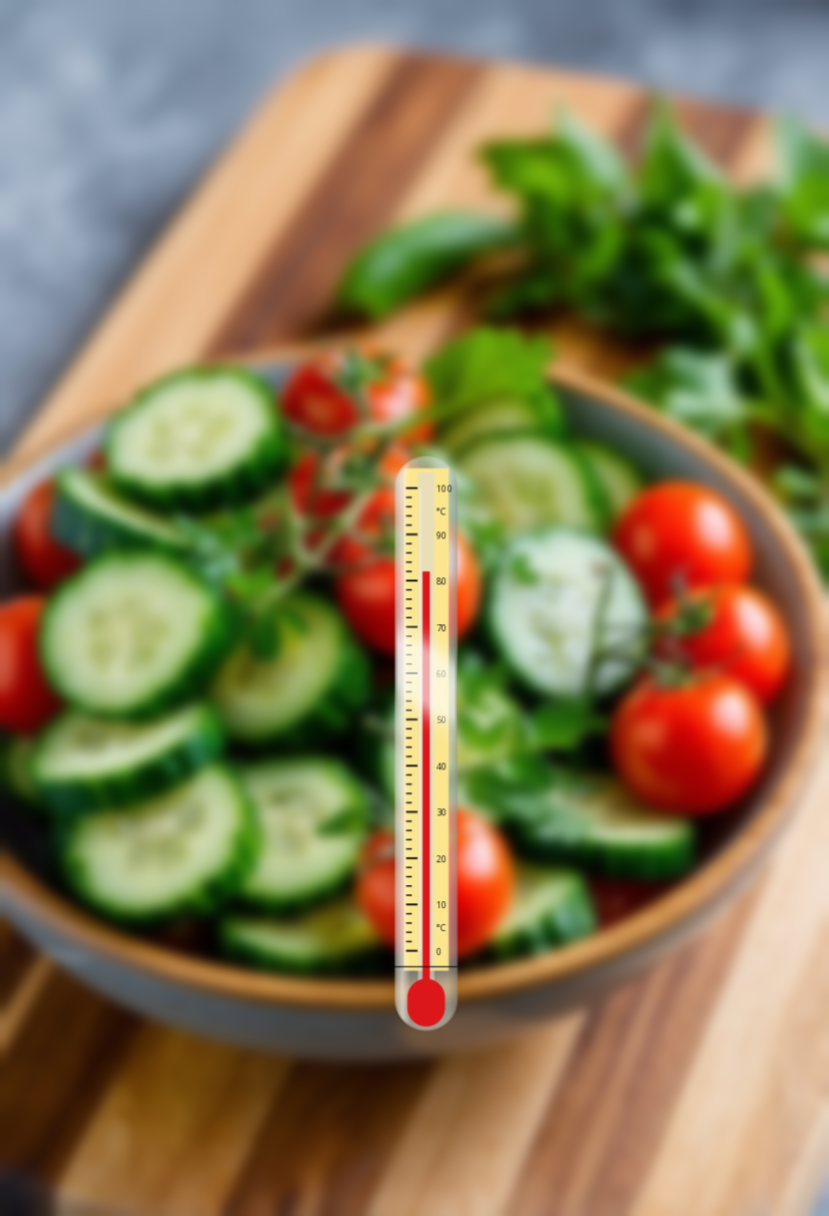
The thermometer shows 82,°C
